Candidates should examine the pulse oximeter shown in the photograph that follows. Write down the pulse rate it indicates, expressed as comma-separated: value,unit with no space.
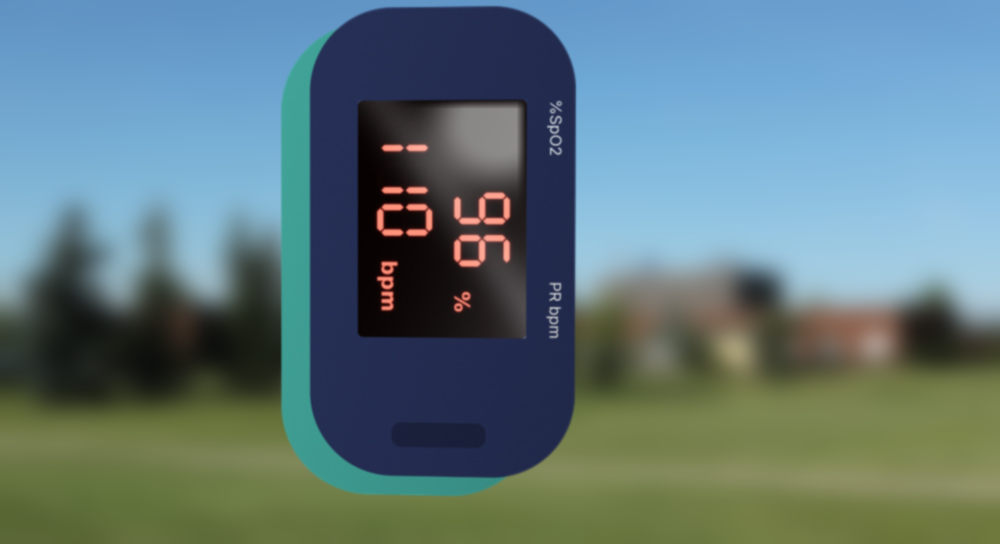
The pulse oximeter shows 110,bpm
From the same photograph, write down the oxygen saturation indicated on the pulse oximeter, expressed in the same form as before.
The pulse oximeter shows 96,%
